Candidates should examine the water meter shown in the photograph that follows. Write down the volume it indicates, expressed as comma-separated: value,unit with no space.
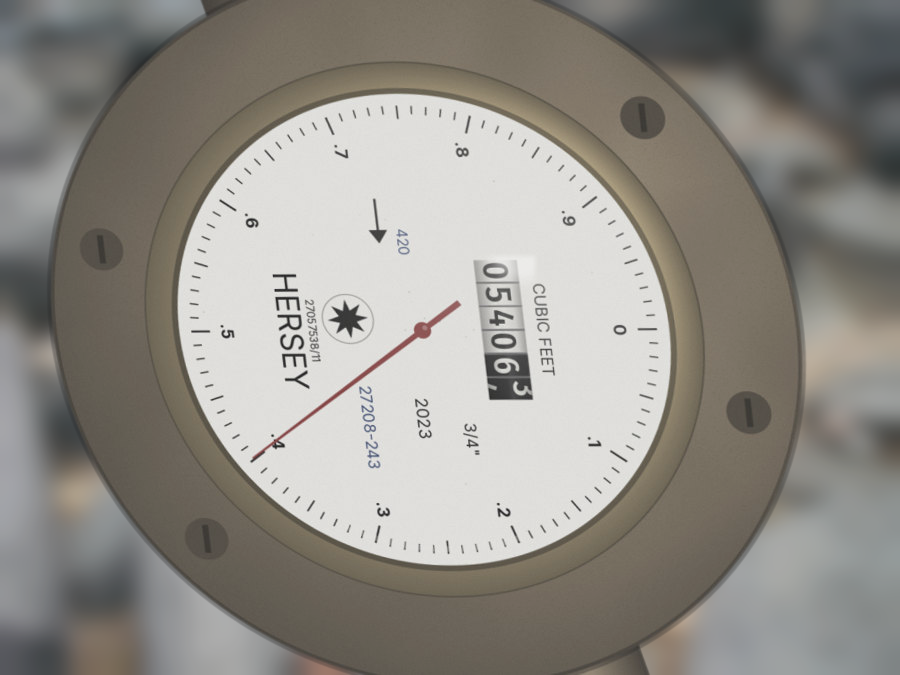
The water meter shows 54063.40,ft³
